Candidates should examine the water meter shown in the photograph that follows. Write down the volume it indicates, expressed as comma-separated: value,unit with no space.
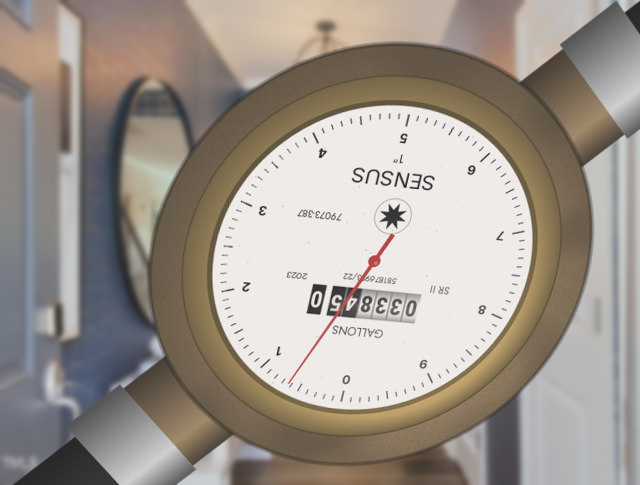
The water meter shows 338450.6,gal
